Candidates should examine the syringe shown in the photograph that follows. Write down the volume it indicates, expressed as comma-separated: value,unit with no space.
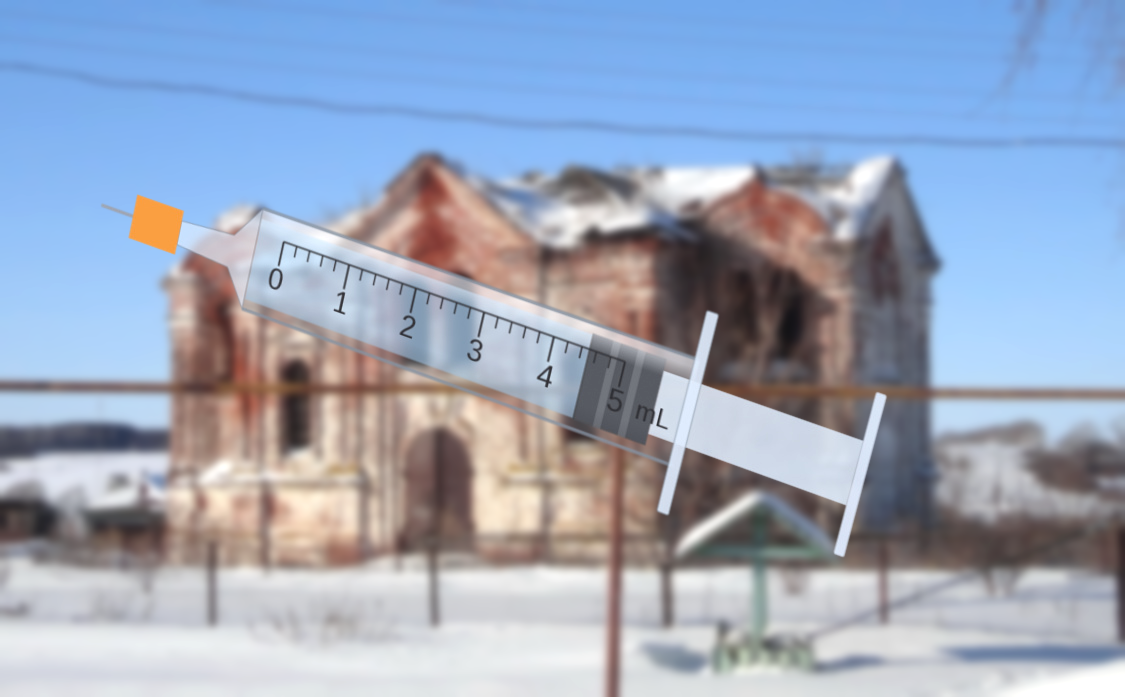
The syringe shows 4.5,mL
